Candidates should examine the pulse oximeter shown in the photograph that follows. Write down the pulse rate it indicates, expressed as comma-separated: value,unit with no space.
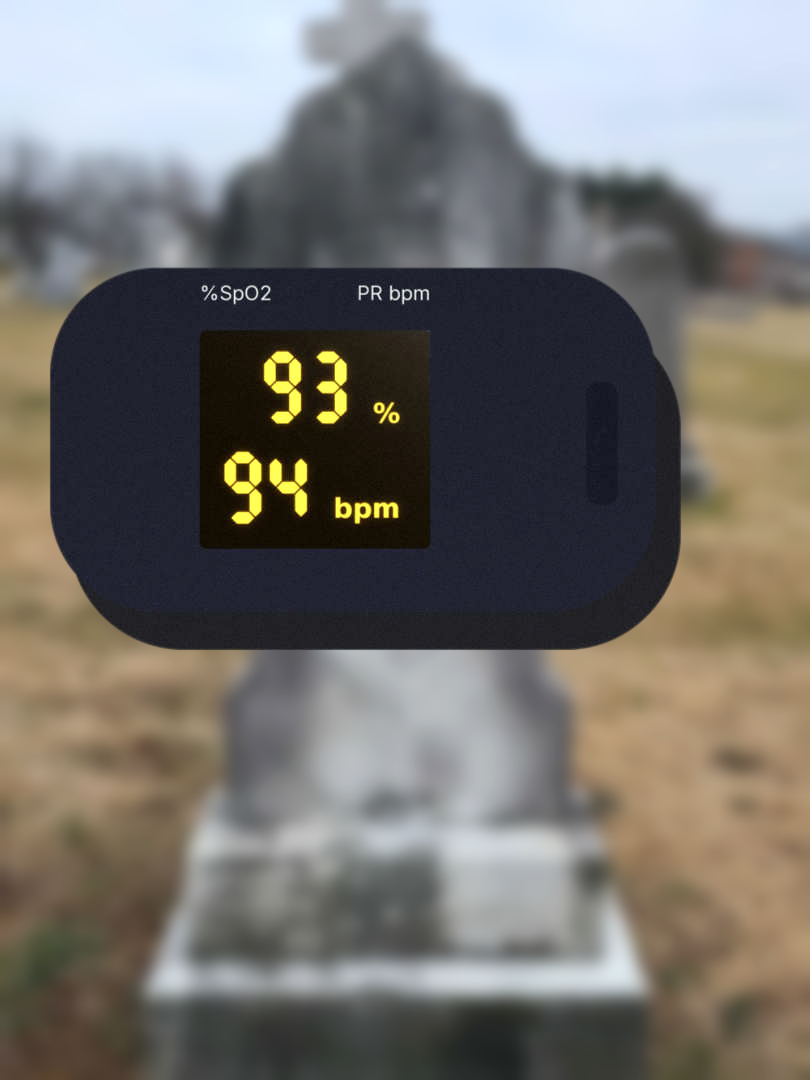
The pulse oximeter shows 94,bpm
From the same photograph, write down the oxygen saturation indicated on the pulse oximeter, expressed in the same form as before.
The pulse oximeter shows 93,%
